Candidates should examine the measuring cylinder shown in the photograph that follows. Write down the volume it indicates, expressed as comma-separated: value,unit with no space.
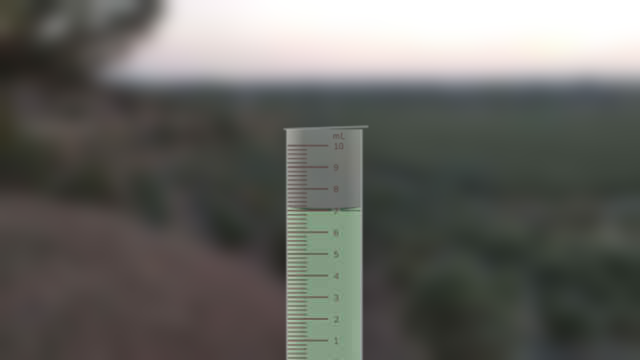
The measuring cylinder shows 7,mL
